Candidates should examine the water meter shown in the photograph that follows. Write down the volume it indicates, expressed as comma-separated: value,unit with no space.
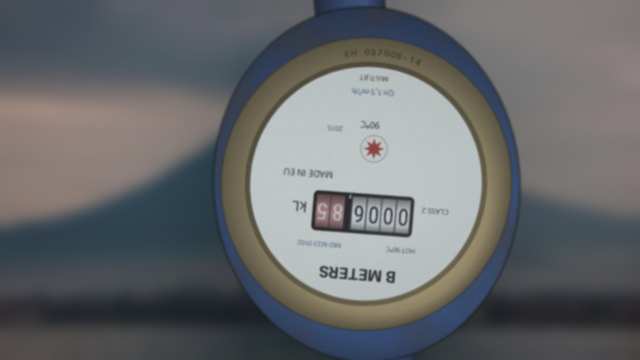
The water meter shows 6.85,kL
